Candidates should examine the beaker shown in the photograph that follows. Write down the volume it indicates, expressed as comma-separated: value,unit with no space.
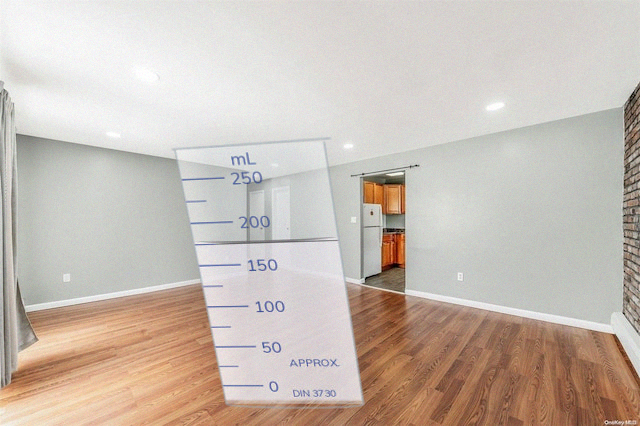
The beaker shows 175,mL
